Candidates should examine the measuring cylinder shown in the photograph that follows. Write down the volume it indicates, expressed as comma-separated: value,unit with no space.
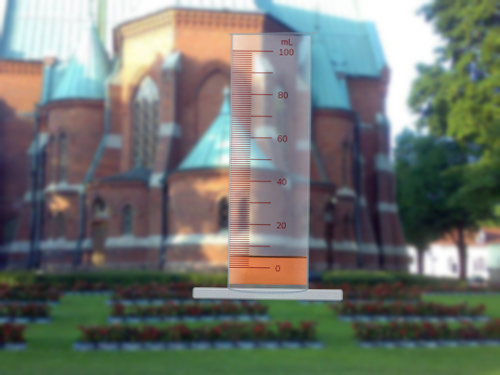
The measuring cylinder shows 5,mL
